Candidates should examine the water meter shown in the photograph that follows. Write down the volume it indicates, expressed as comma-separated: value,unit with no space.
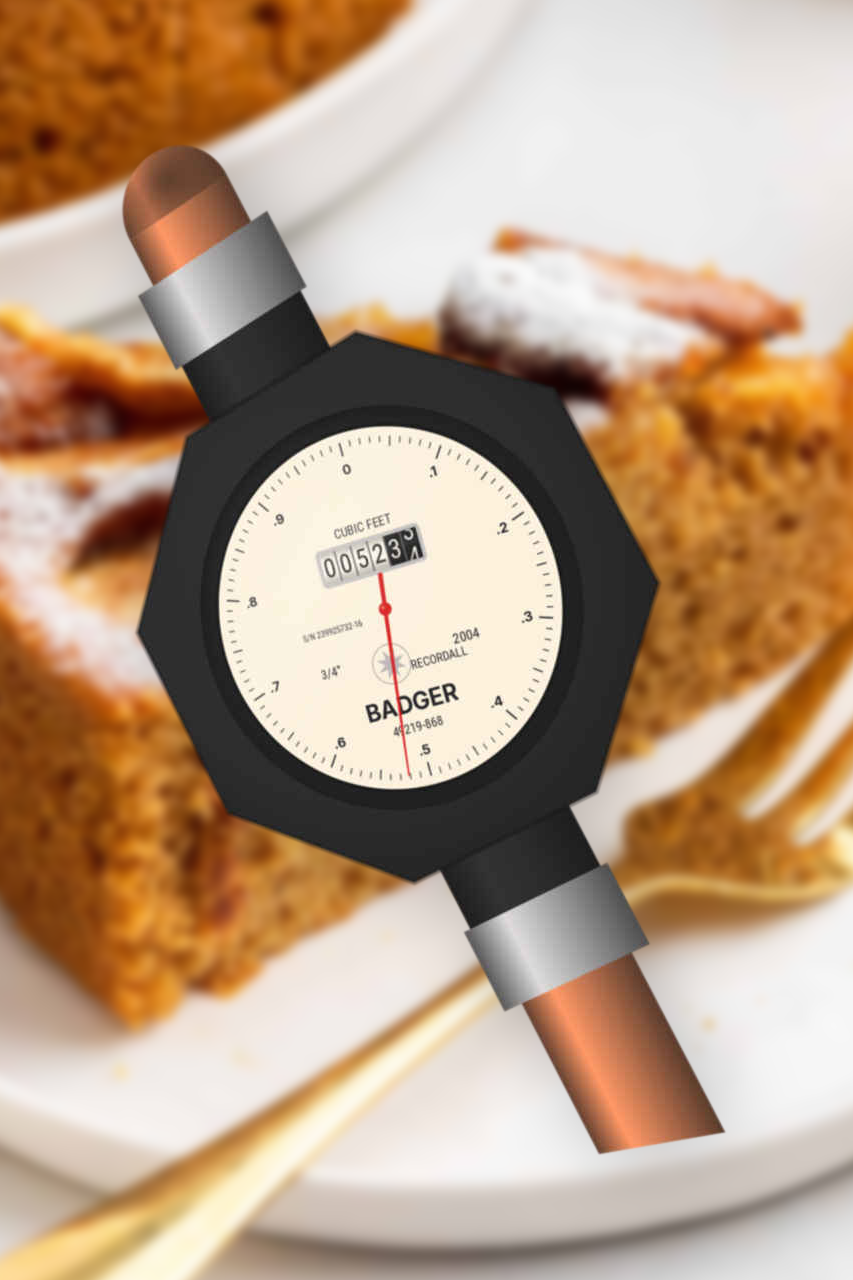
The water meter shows 5233.52,ft³
